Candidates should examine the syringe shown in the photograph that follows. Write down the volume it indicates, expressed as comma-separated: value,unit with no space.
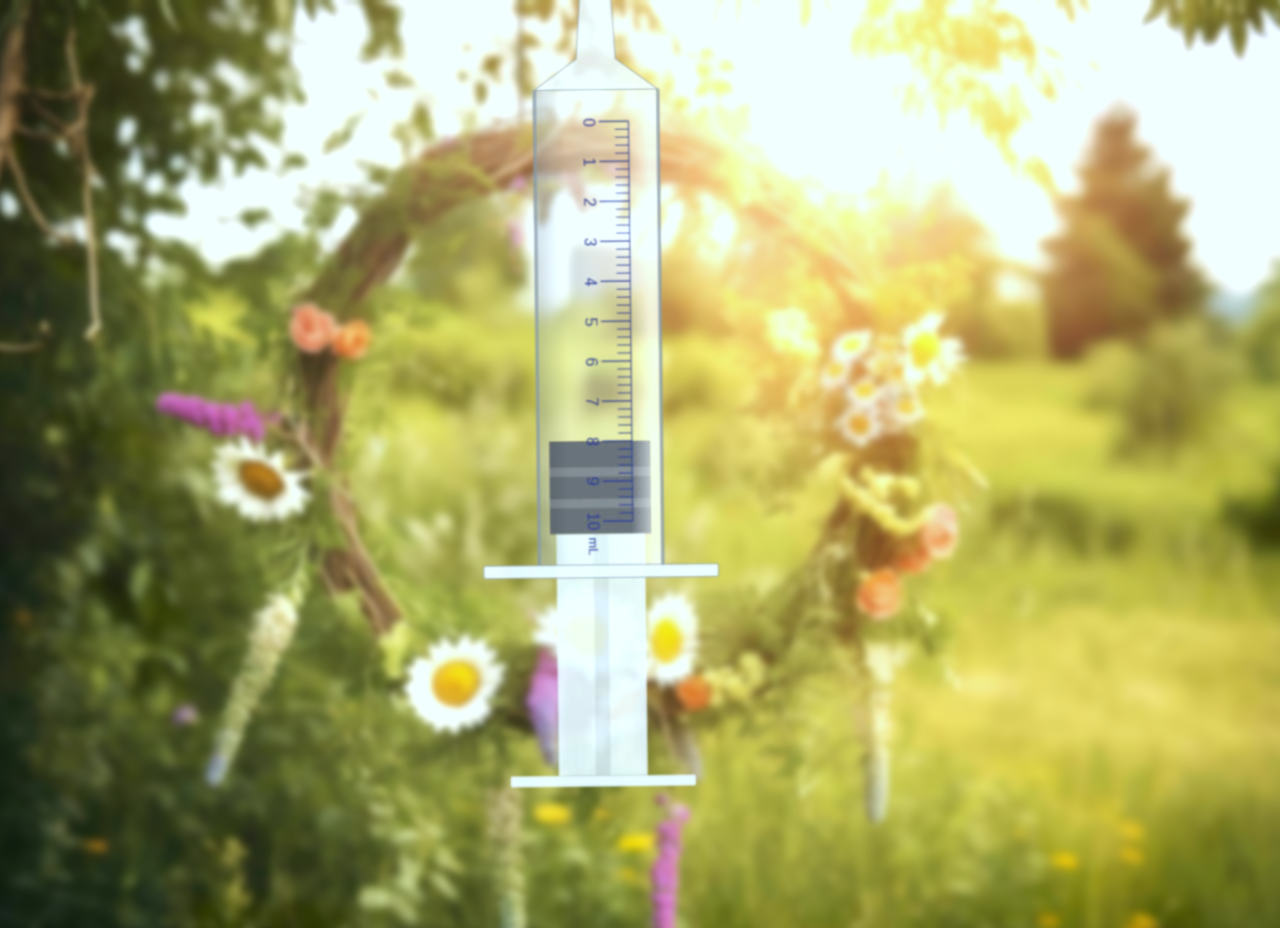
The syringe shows 8,mL
